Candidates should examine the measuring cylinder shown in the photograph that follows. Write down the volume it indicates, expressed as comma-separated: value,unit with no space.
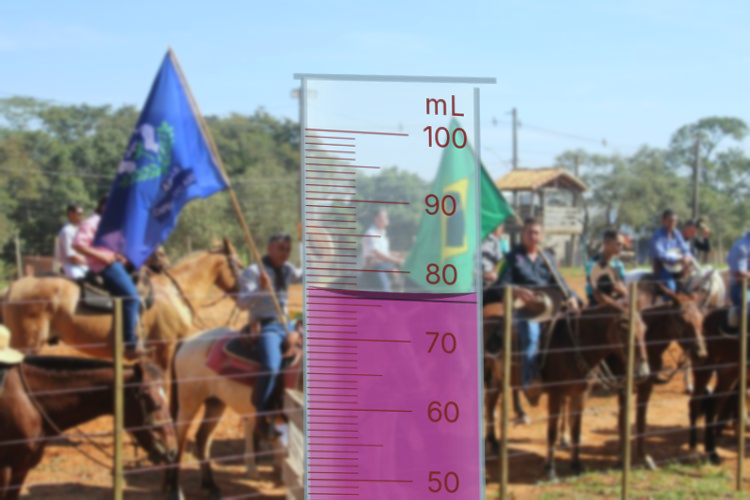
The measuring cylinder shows 76,mL
